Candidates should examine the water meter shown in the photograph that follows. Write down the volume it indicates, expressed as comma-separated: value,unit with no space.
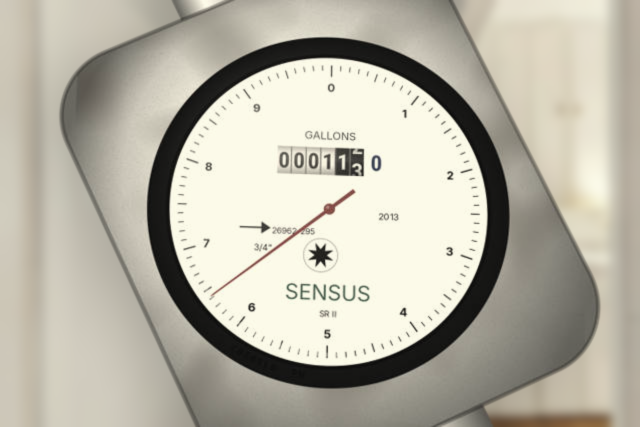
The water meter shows 1126.4,gal
